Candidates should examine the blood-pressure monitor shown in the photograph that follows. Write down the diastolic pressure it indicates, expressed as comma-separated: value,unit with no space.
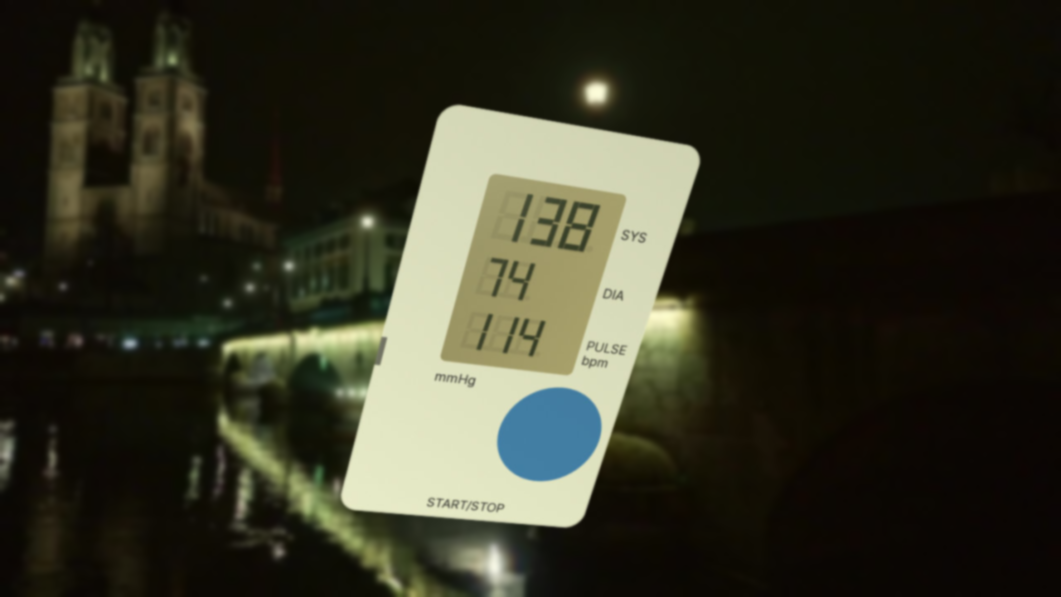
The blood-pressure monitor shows 74,mmHg
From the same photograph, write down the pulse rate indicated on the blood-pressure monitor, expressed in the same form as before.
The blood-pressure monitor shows 114,bpm
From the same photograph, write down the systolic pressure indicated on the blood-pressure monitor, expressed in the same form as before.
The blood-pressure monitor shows 138,mmHg
